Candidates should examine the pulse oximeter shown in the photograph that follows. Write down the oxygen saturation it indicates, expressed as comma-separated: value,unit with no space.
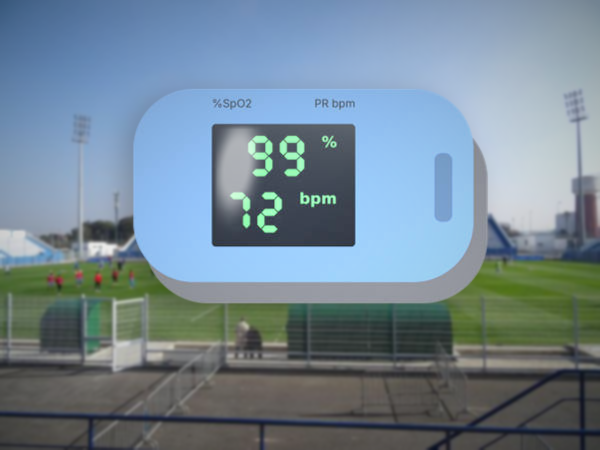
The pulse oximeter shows 99,%
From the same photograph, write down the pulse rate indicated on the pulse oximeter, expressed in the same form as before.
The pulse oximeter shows 72,bpm
